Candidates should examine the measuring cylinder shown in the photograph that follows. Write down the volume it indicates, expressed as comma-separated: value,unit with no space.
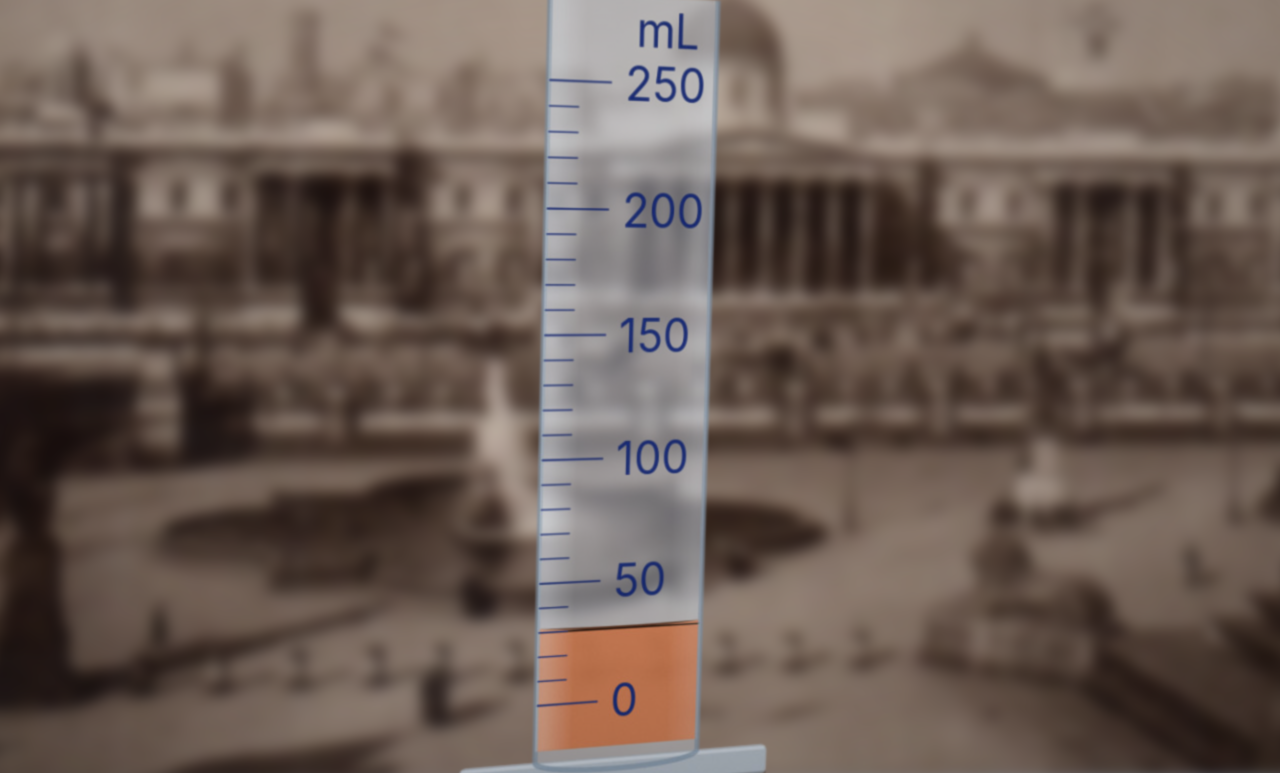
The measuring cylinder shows 30,mL
